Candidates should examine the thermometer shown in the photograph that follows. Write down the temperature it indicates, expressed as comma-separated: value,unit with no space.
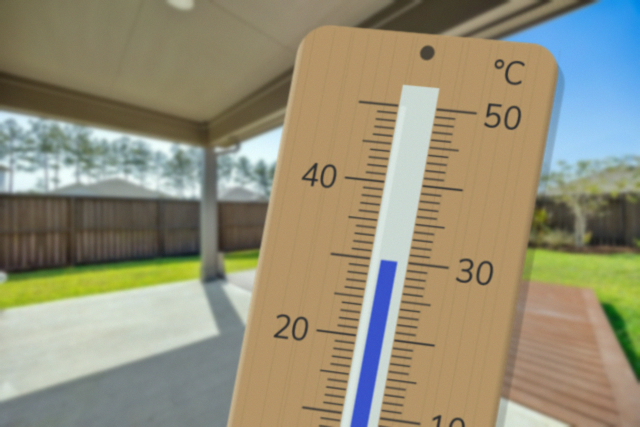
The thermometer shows 30,°C
